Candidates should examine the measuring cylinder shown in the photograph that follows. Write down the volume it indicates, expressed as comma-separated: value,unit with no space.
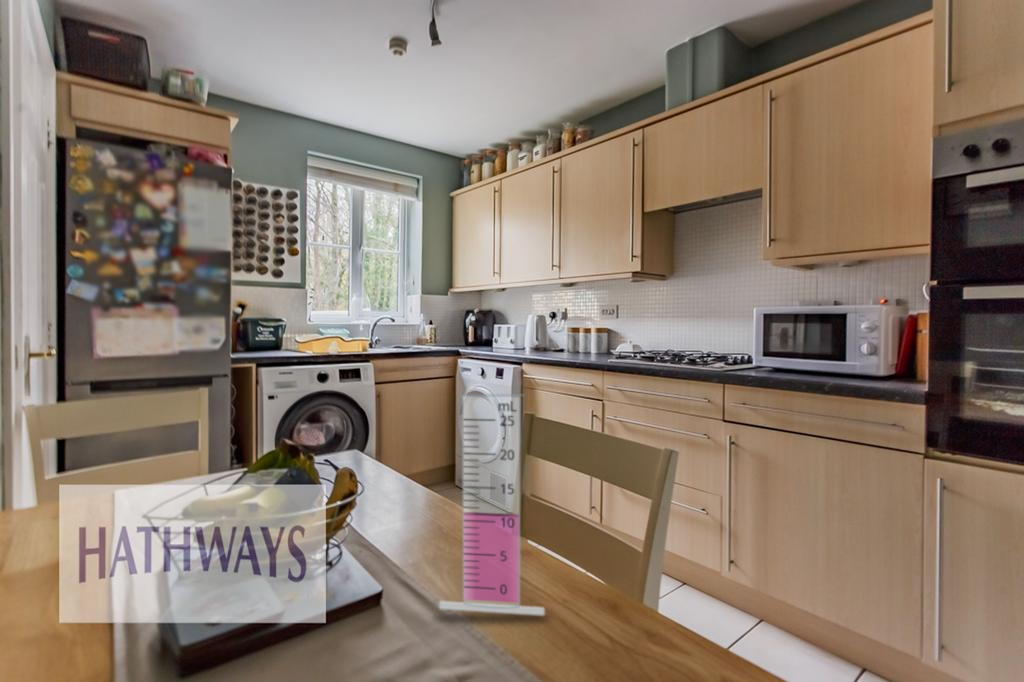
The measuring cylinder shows 11,mL
